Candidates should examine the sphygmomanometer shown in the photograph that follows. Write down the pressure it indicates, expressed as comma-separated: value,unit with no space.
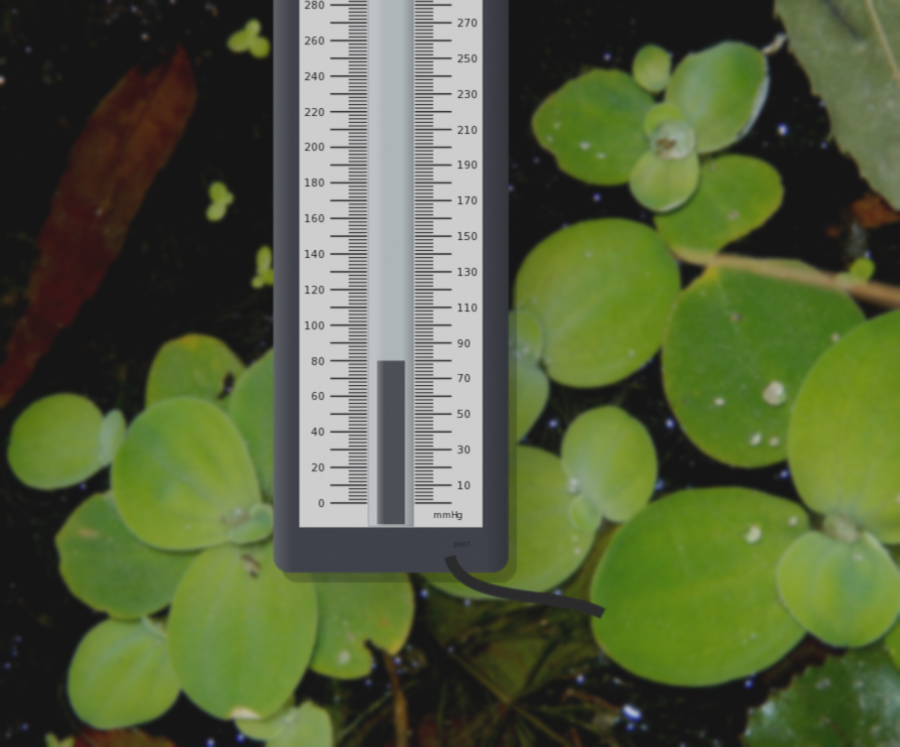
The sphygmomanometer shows 80,mmHg
